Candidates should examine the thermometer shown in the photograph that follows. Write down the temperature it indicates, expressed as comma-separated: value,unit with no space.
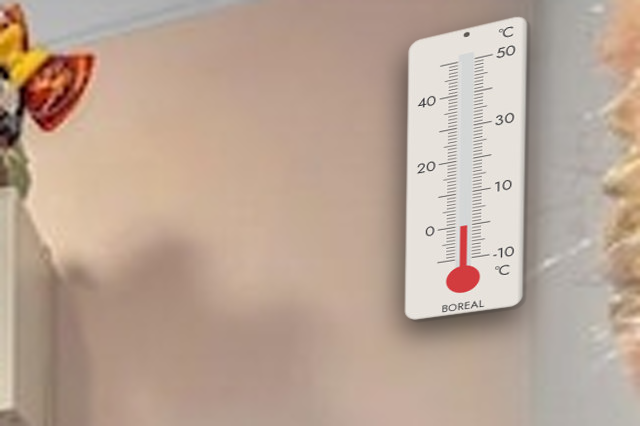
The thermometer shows 0,°C
